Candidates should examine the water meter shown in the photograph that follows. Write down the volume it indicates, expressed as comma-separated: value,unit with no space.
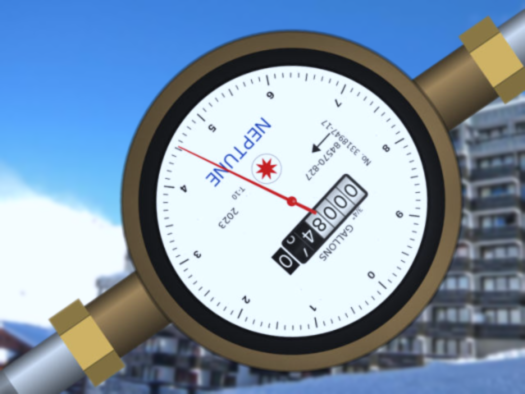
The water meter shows 8474.5,gal
